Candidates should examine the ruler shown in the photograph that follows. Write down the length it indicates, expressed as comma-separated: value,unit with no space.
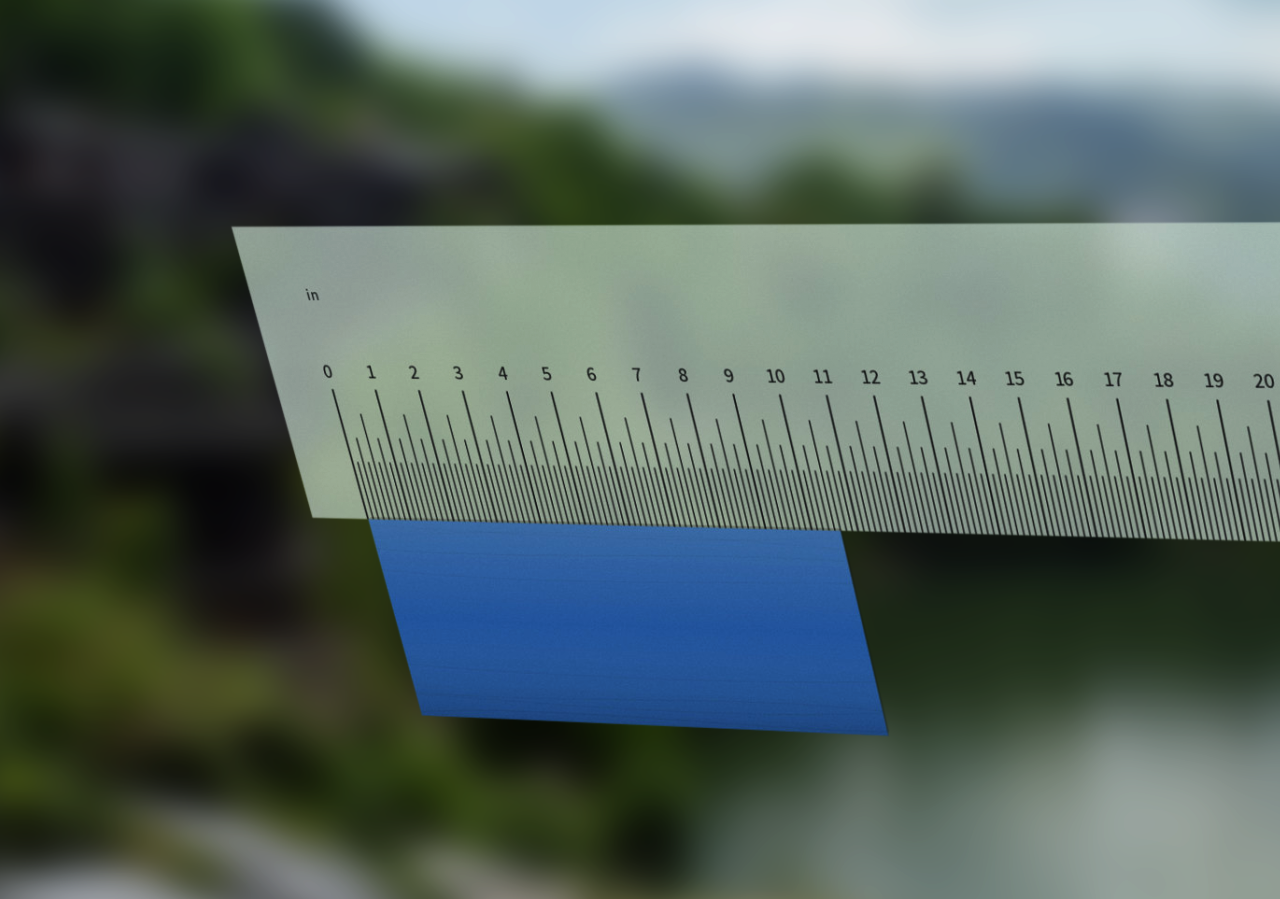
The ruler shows 10.625,in
